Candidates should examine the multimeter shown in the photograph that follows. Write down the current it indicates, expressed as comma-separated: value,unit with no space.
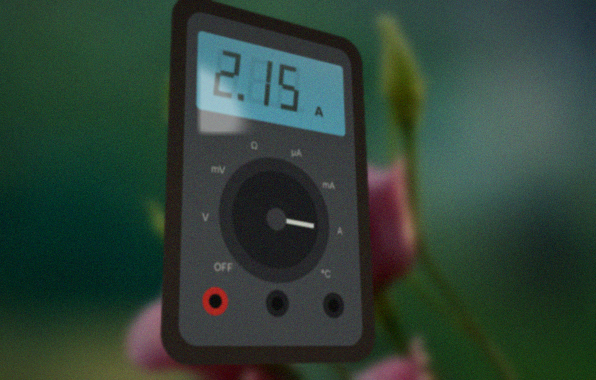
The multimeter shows 2.15,A
